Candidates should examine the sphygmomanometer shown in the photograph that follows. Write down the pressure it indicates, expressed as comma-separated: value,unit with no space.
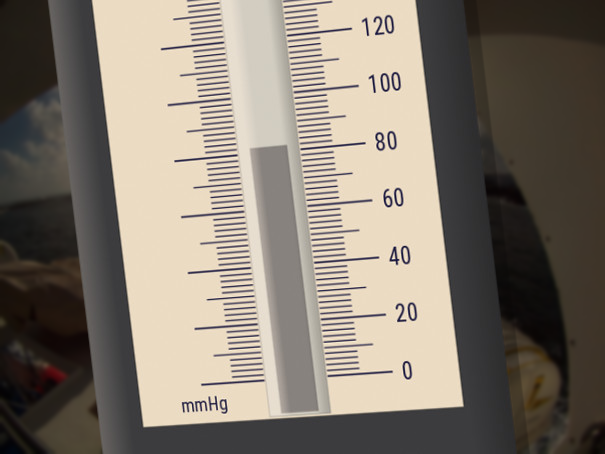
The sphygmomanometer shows 82,mmHg
